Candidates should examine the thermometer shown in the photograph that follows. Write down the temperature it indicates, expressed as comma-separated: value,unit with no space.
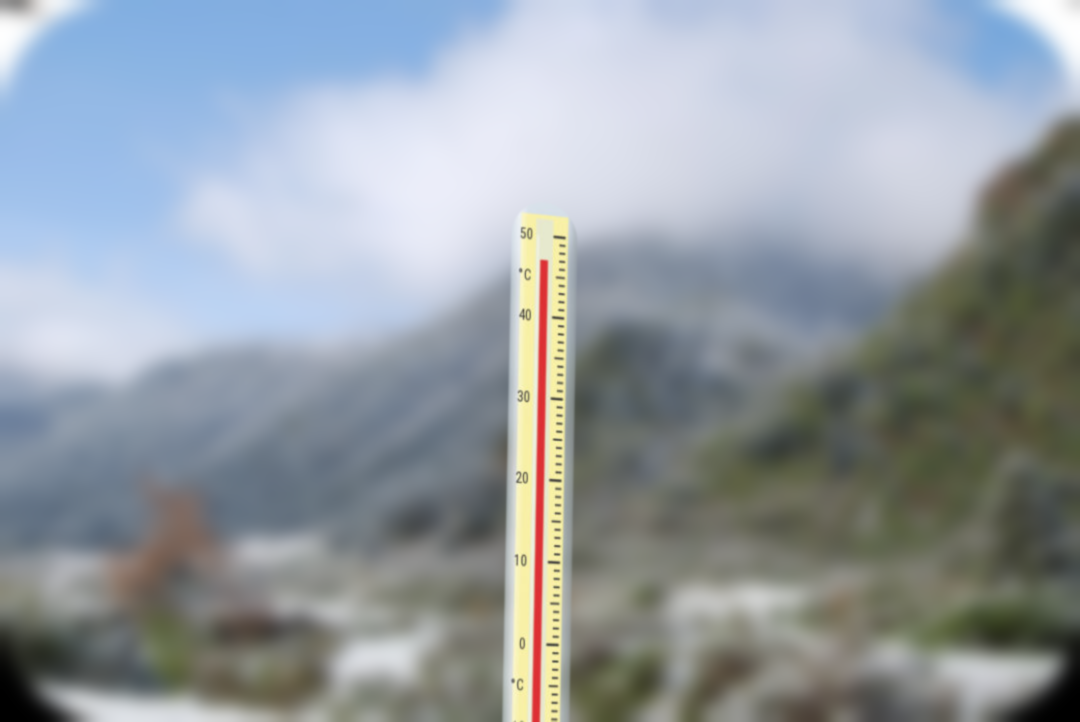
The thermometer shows 47,°C
